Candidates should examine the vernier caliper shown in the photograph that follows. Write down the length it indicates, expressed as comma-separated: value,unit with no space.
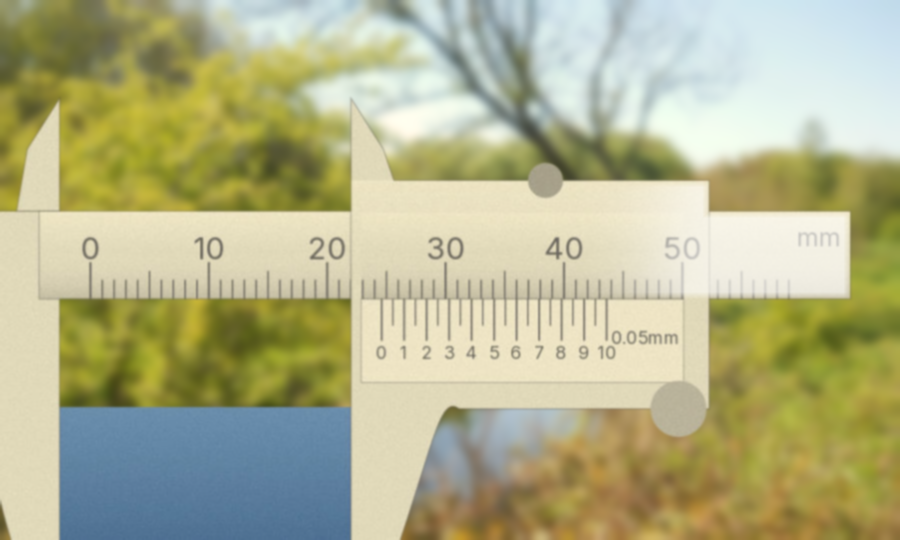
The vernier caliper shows 24.6,mm
